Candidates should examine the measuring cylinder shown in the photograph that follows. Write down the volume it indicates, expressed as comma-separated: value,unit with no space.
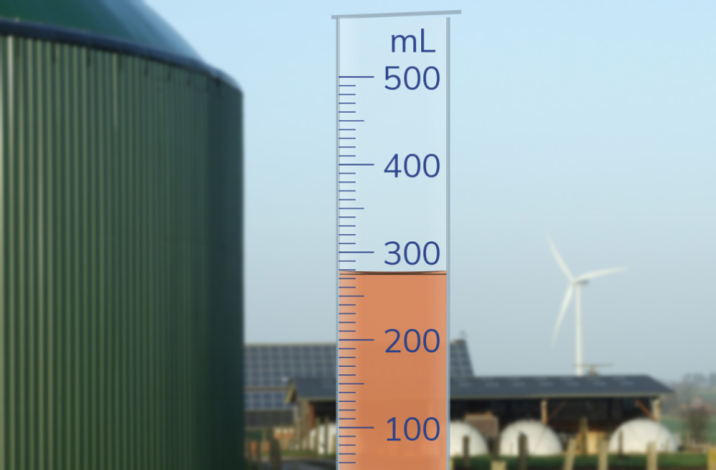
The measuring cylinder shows 275,mL
